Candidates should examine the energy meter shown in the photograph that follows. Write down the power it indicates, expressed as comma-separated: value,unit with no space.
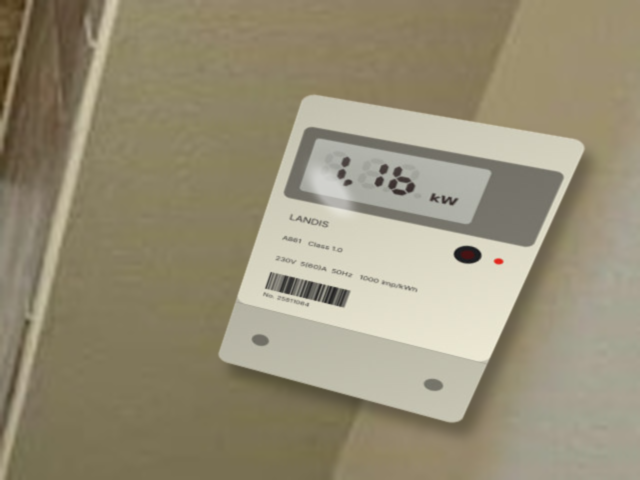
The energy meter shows 1.16,kW
